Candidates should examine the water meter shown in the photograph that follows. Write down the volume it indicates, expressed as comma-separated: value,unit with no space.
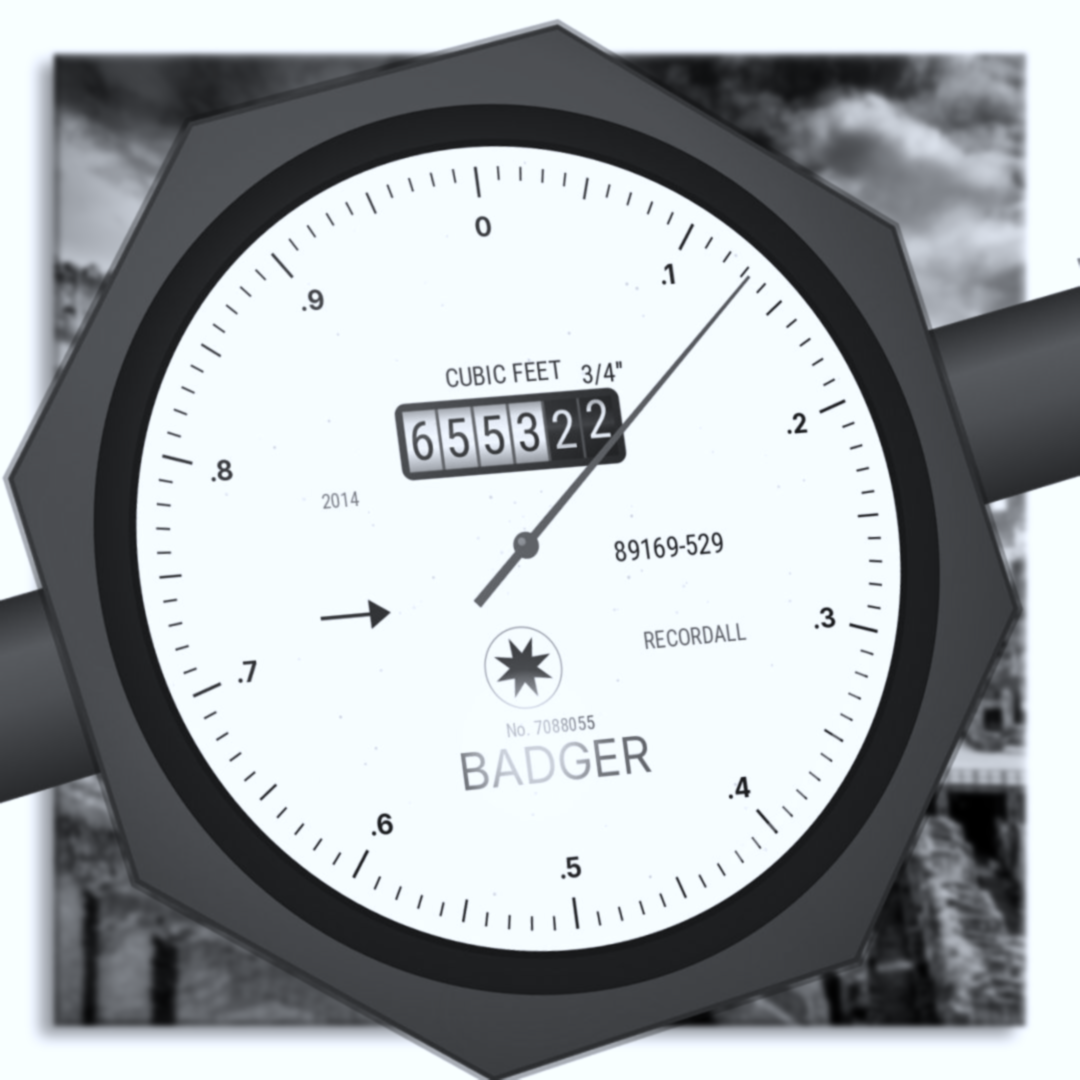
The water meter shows 655322.13,ft³
